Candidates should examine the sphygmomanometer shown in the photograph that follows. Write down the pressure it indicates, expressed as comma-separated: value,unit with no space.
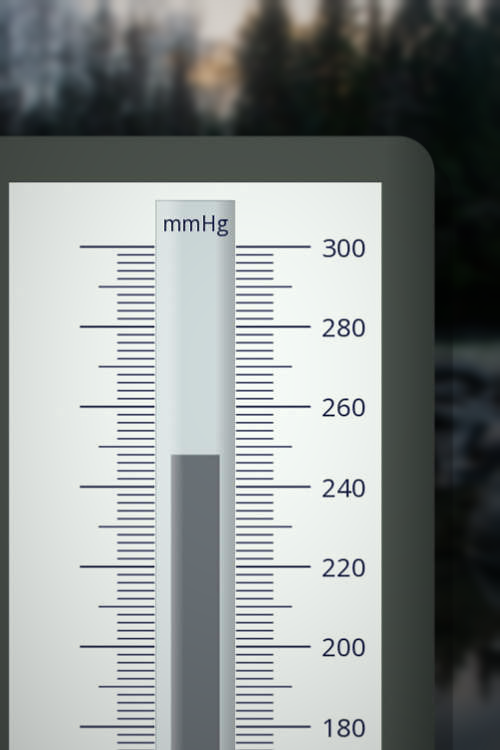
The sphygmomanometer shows 248,mmHg
